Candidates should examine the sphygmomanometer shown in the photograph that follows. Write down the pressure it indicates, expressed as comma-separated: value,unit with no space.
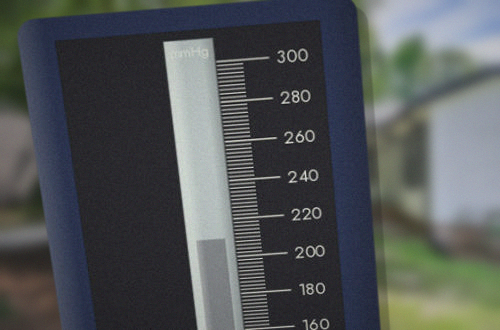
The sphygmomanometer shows 210,mmHg
